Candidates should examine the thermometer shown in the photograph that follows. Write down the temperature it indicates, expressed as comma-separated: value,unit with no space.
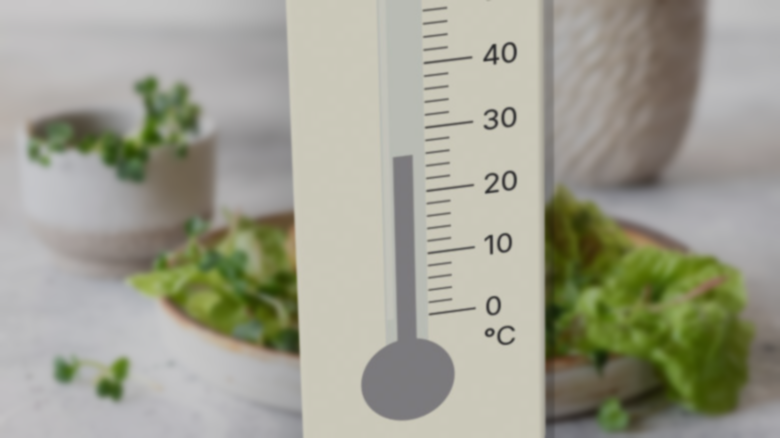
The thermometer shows 26,°C
